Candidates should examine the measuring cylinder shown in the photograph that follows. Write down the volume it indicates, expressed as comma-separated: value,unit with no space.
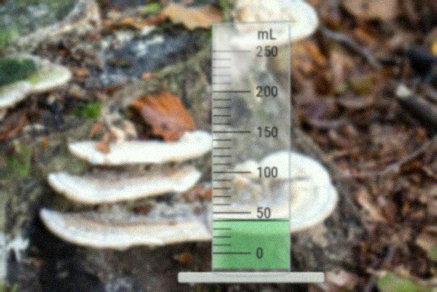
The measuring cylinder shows 40,mL
